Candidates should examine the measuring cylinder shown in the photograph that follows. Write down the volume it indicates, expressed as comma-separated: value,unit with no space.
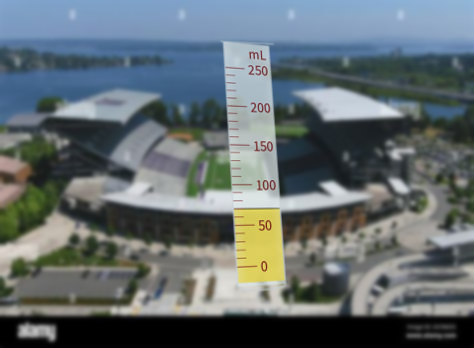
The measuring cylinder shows 70,mL
